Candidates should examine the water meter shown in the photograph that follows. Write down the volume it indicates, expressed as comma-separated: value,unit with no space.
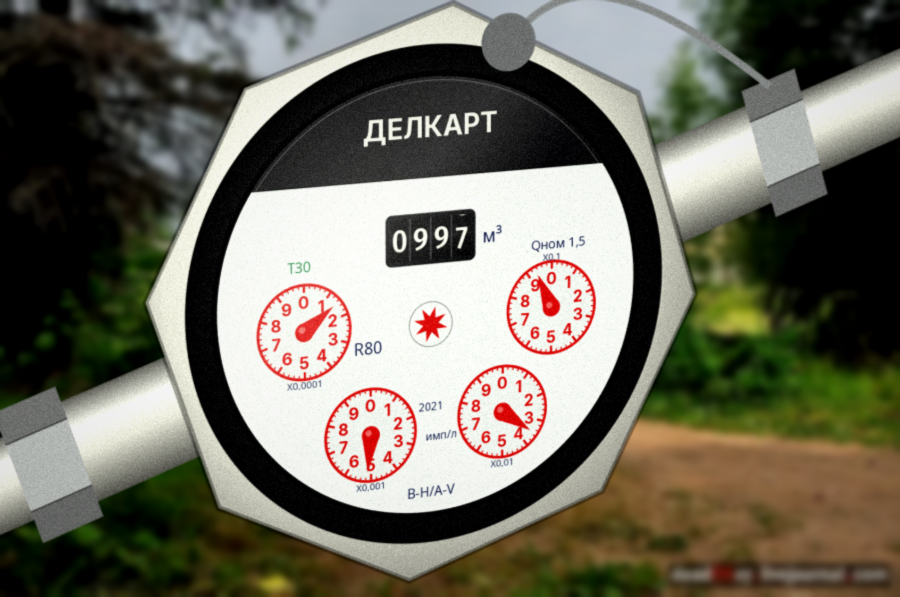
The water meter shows 996.9351,m³
